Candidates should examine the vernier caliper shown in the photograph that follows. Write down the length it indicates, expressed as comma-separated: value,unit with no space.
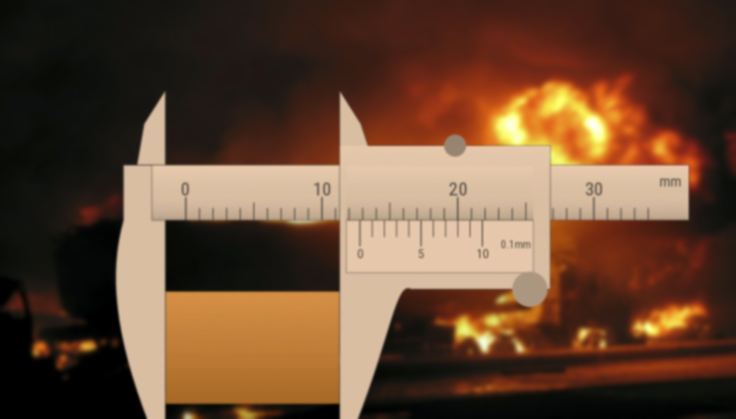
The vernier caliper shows 12.8,mm
